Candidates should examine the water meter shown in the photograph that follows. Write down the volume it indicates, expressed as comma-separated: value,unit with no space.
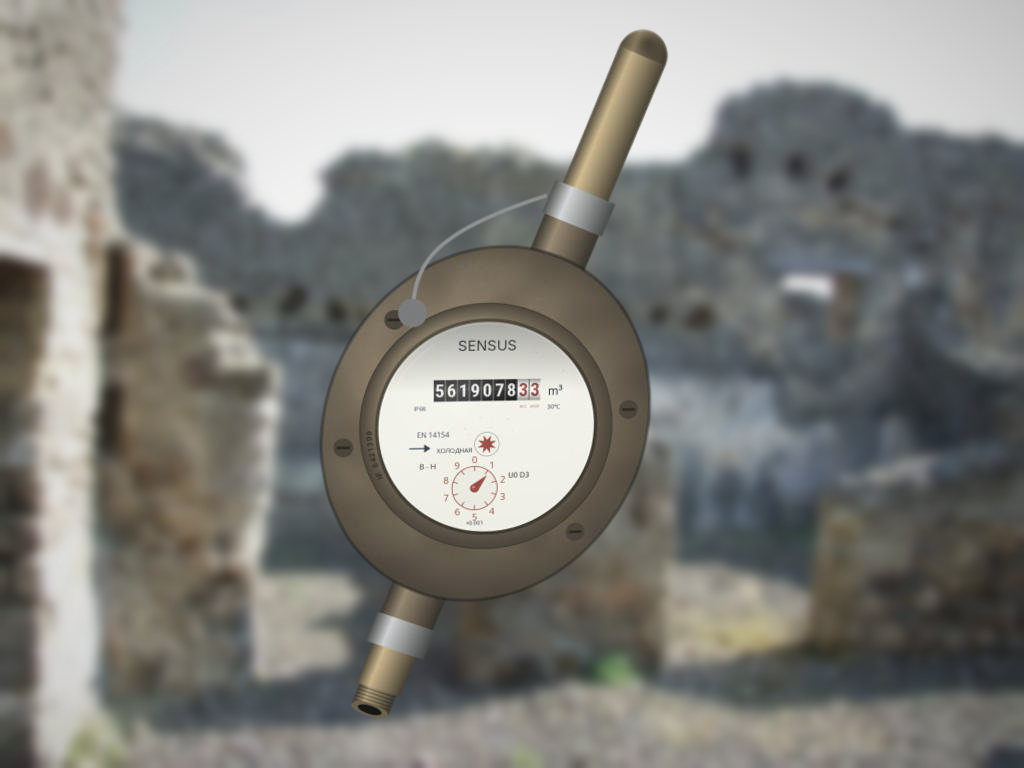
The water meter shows 5619078.331,m³
